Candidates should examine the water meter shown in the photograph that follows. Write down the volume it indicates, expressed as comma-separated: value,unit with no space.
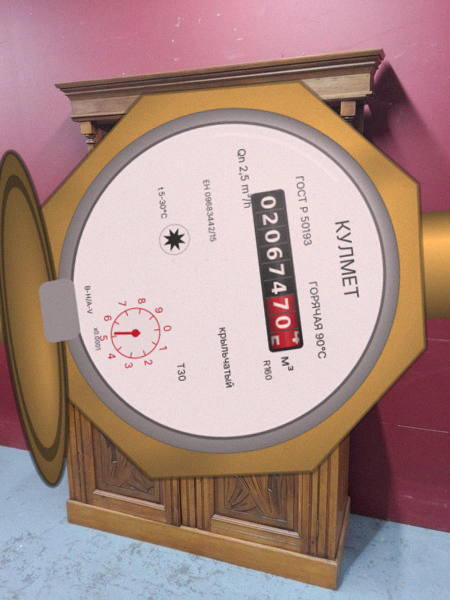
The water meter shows 20674.7045,m³
